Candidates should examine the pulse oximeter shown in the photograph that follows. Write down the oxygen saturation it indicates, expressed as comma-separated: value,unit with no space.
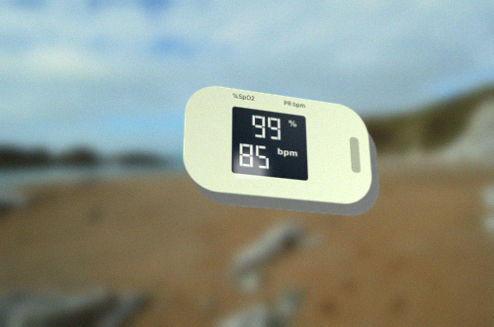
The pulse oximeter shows 99,%
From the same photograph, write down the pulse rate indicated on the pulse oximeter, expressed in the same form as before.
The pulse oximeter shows 85,bpm
